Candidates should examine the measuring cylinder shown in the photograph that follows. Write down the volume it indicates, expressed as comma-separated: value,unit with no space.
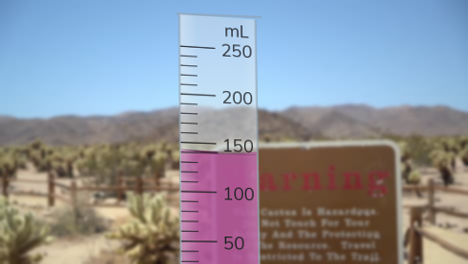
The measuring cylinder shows 140,mL
